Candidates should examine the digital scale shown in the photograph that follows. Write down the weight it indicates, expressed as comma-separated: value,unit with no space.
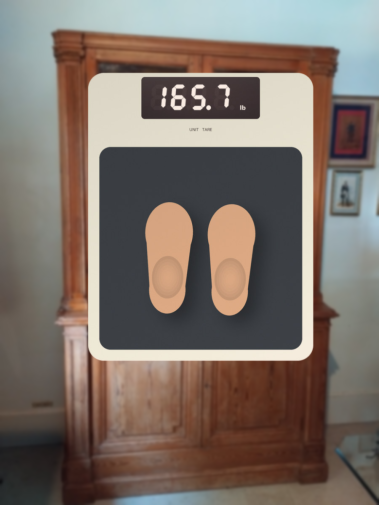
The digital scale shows 165.7,lb
